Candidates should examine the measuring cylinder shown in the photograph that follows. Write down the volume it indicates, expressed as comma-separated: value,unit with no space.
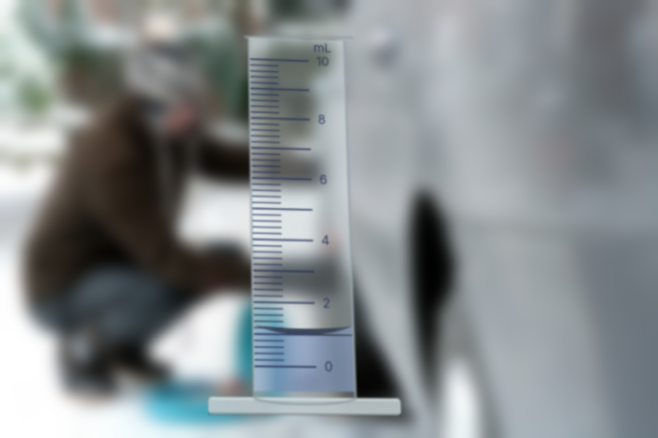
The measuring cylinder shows 1,mL
